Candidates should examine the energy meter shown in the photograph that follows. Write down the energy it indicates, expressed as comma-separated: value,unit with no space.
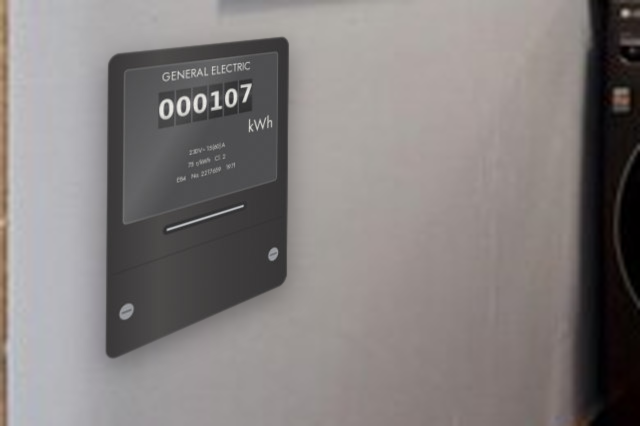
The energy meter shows 107,kWh
